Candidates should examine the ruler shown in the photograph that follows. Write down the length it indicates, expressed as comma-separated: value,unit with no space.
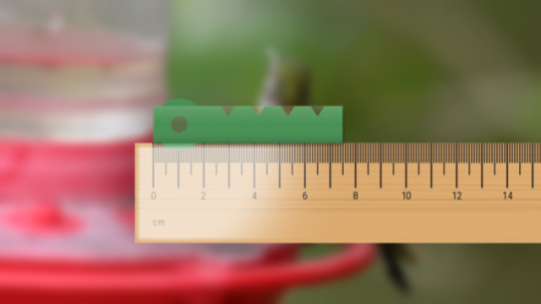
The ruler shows 7.5,cm
